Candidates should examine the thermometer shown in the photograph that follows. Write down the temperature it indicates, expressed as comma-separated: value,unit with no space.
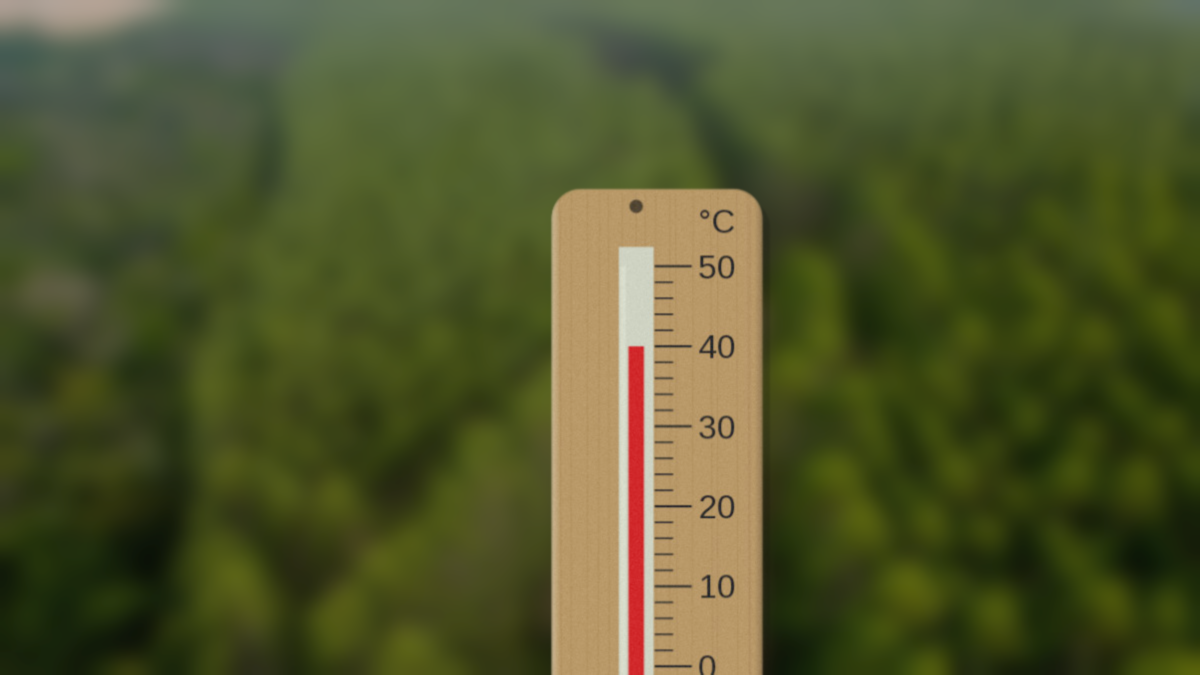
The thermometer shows 40,°C
